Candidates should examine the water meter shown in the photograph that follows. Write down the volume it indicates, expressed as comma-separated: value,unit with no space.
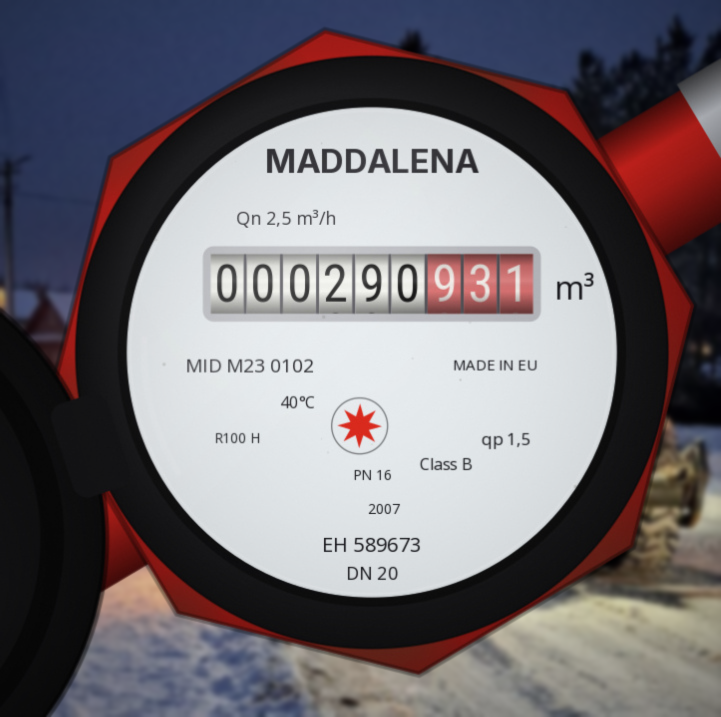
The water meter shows 290.931,m³
